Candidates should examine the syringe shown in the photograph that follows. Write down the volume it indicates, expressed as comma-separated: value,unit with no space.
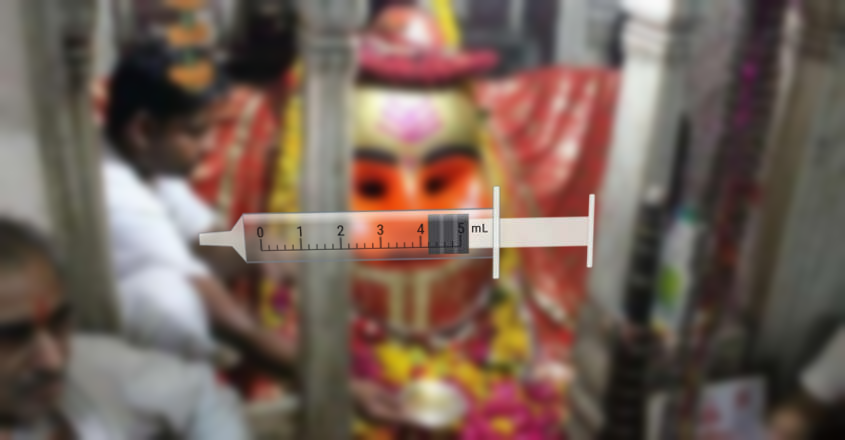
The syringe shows 4.2,mL
